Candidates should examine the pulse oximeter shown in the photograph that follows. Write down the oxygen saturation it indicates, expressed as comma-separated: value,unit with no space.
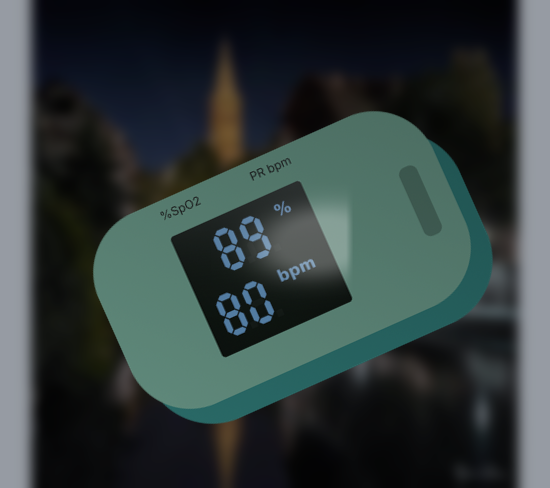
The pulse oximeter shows 89,%
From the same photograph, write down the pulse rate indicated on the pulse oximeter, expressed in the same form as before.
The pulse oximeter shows 80,bpm
